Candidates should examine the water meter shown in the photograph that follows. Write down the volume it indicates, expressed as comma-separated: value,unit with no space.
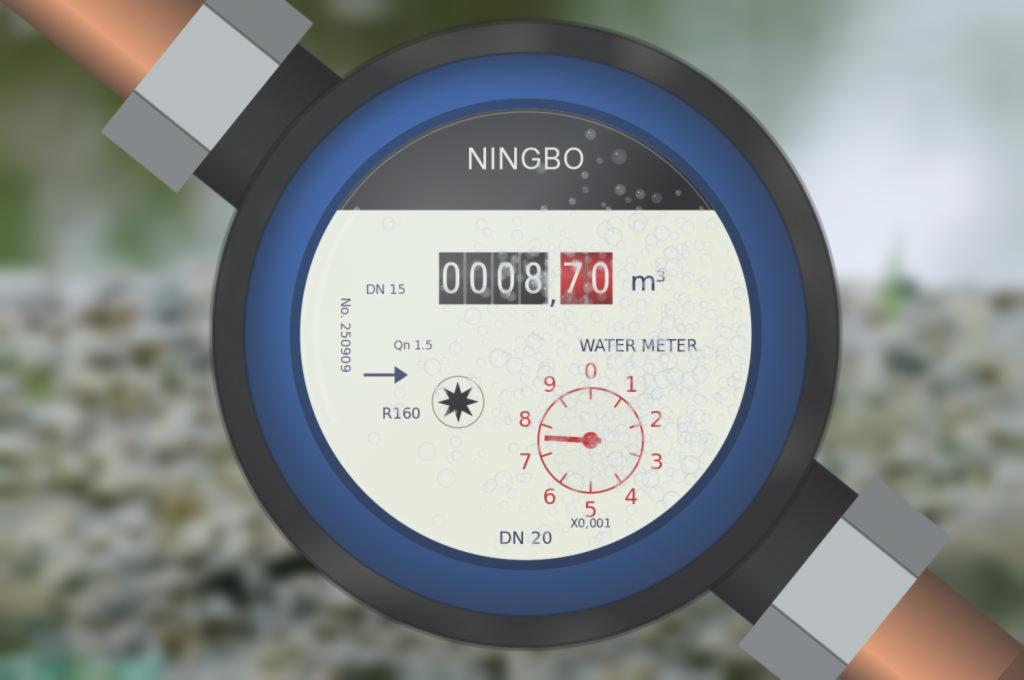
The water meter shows 8.707,m³
